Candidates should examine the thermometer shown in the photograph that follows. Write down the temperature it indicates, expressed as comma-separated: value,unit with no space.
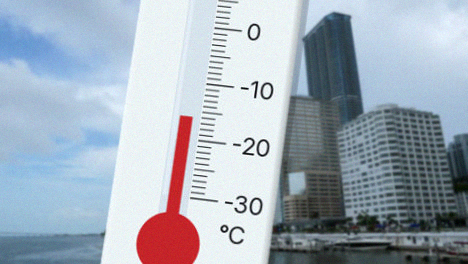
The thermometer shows -16,°C
